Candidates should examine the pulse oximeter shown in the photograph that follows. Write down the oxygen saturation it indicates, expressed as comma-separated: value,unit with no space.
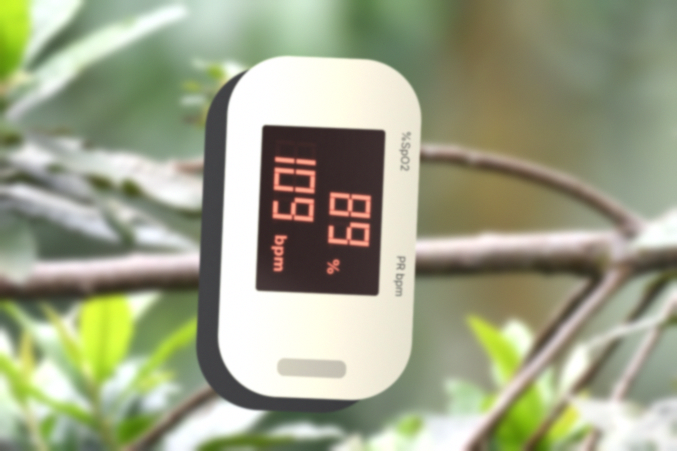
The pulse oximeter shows 89,%
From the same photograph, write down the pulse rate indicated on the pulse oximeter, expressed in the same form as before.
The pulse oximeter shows 109,bpm
